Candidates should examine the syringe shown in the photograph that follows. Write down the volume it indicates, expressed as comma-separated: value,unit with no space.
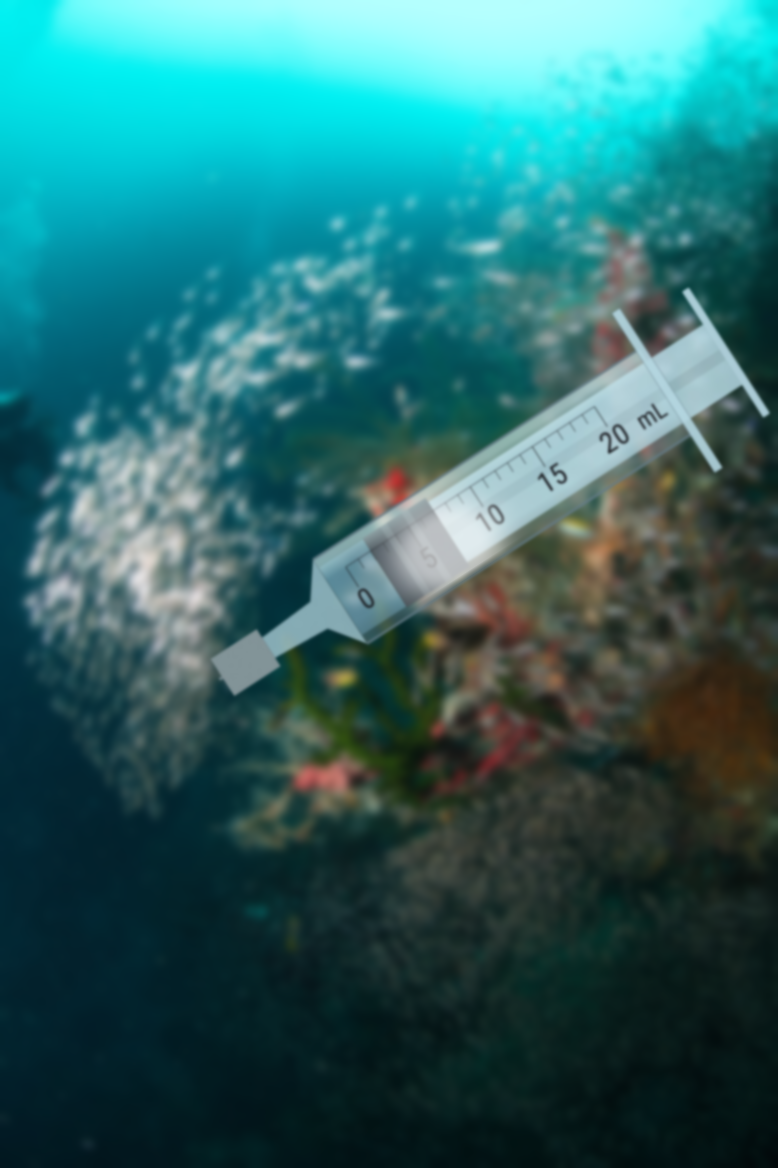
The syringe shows 2,mL
